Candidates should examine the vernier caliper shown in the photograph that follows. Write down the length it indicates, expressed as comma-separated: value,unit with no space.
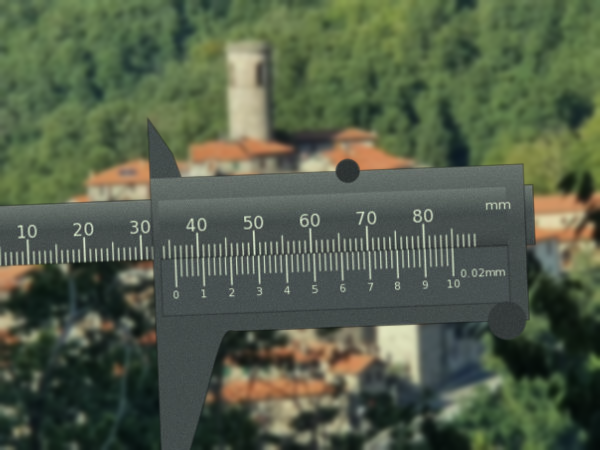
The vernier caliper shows 36.0,mm
